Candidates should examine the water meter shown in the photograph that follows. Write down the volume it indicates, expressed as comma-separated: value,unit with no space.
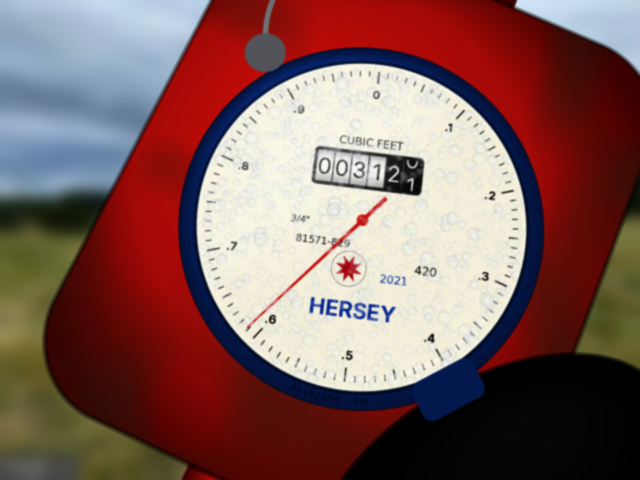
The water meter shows 3120.61,ft³
